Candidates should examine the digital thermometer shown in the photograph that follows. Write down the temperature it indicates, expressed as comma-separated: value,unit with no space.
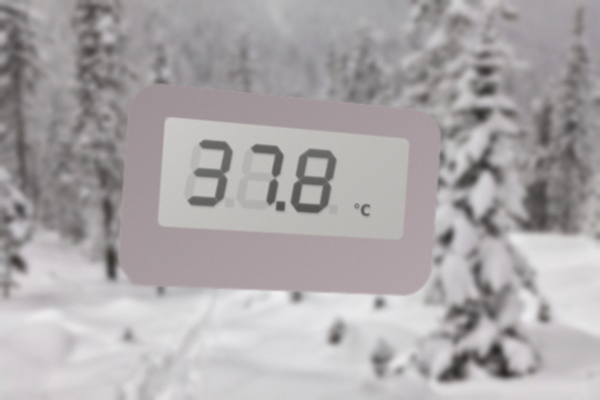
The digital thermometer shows 37.8,°C
